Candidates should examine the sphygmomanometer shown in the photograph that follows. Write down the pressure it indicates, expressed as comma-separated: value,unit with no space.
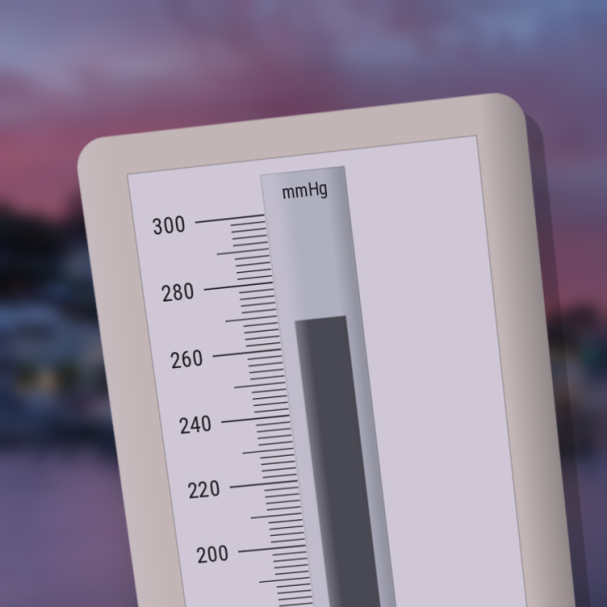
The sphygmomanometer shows 268,mmHg
